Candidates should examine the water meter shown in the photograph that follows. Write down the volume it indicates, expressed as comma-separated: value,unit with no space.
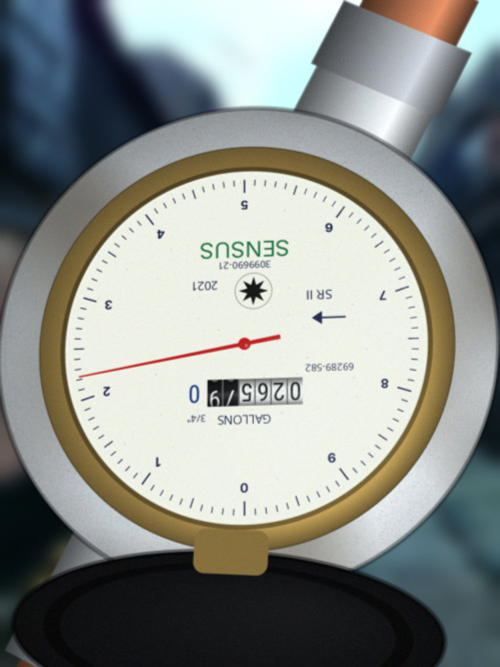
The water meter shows 265792.2,gal
